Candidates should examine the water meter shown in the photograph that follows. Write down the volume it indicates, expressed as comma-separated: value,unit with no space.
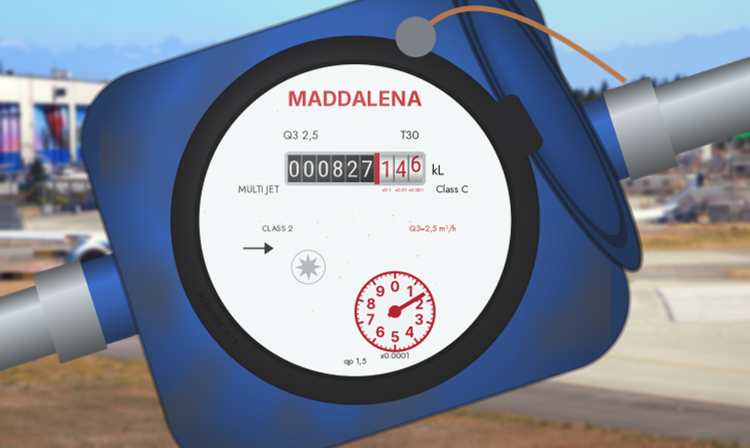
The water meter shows 827.1461,kL
